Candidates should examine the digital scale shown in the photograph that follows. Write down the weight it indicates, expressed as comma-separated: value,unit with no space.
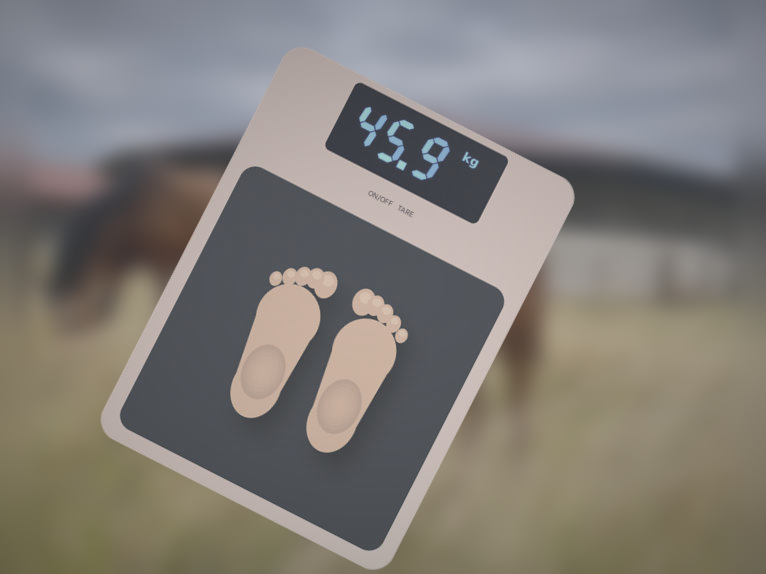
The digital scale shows 45.9,kg
